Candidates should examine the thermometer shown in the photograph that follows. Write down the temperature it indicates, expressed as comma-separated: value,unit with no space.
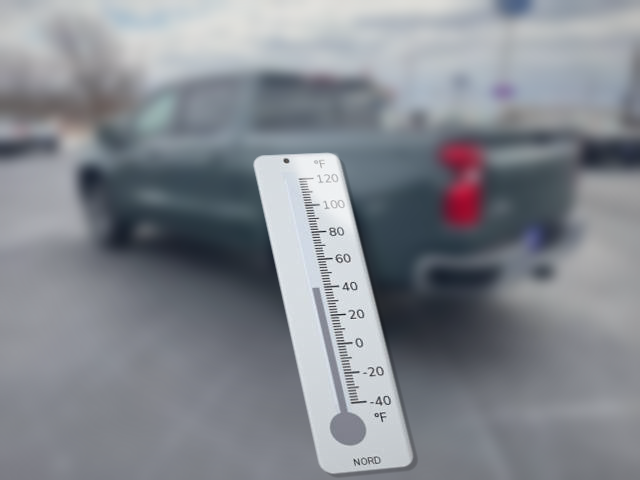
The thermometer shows 40,°F
